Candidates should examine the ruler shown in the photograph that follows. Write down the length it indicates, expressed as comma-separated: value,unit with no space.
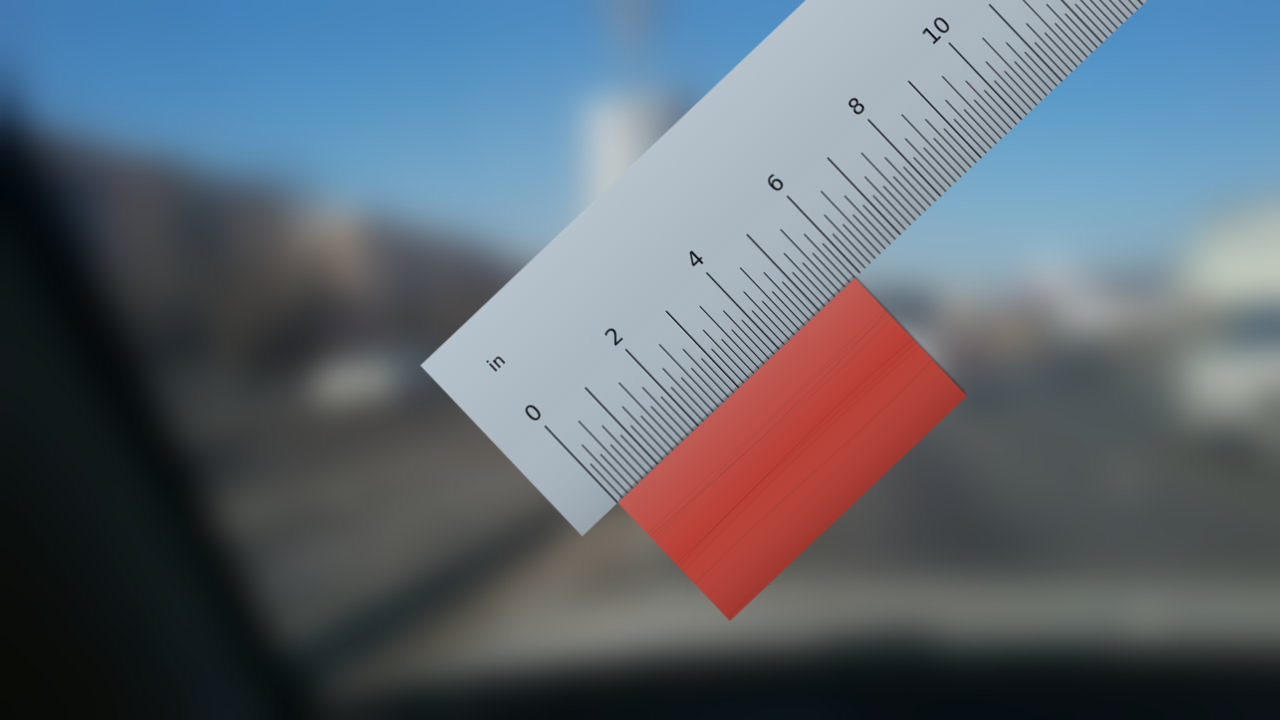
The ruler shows 5.875,in
